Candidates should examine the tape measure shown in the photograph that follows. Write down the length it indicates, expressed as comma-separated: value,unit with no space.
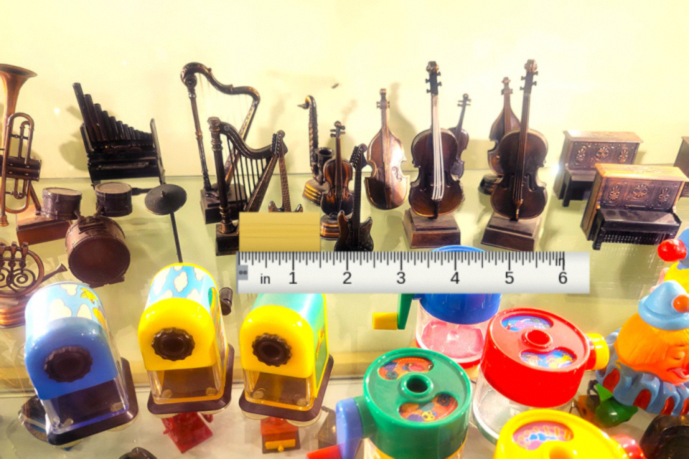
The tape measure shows 1.5,in
